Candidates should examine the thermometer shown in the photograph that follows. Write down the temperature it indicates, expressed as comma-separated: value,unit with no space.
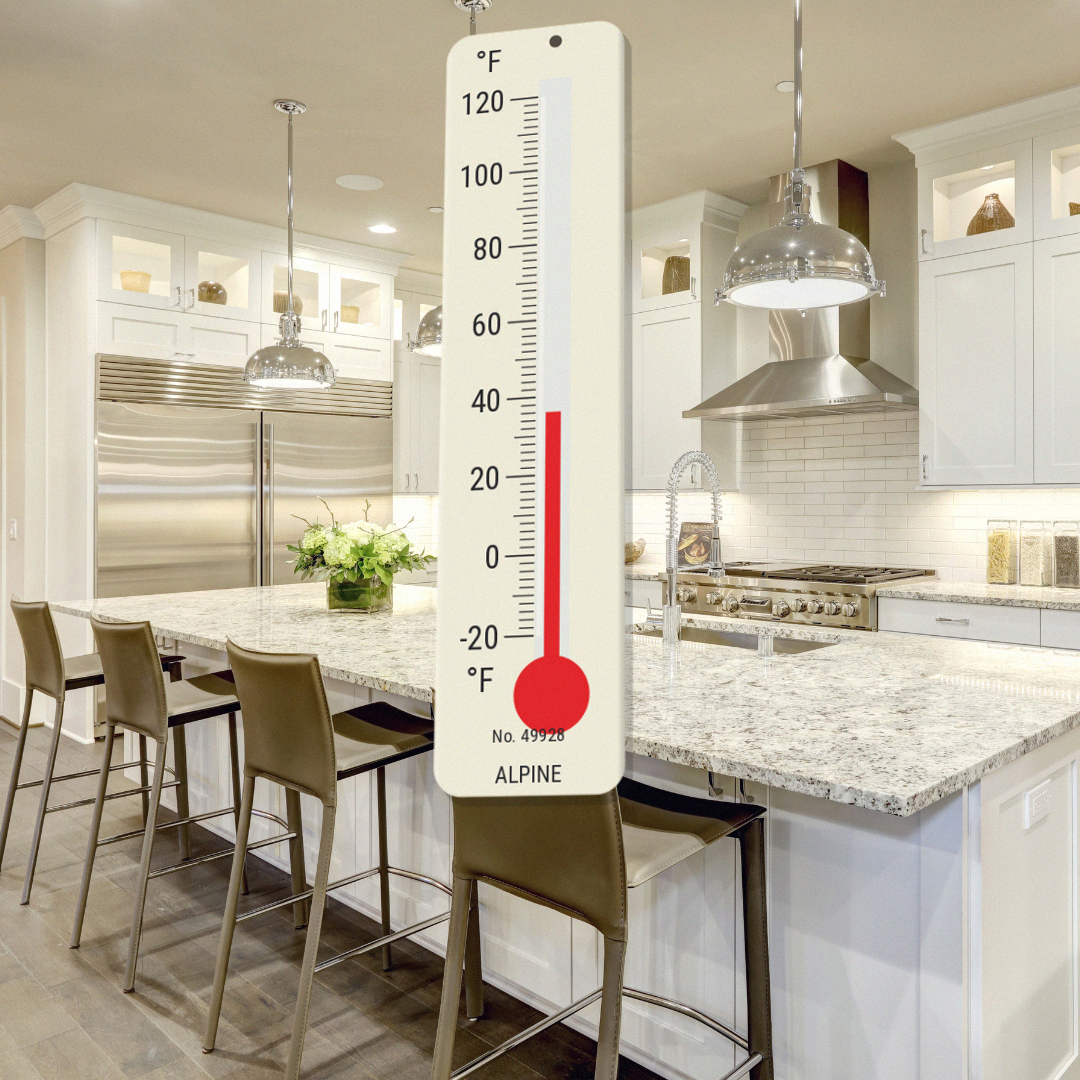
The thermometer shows 36,°F
